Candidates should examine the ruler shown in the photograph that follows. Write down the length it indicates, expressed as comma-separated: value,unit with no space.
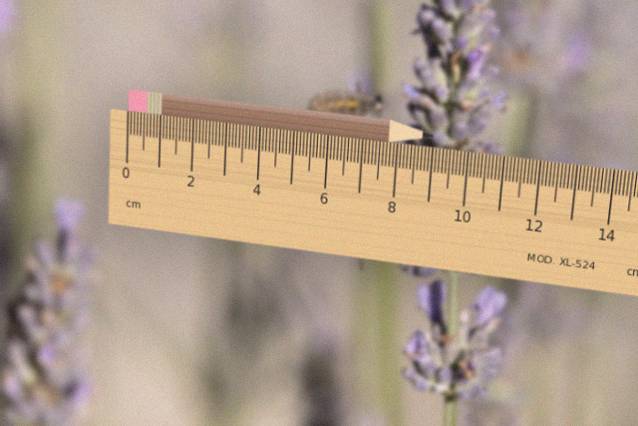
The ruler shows 9,cm
